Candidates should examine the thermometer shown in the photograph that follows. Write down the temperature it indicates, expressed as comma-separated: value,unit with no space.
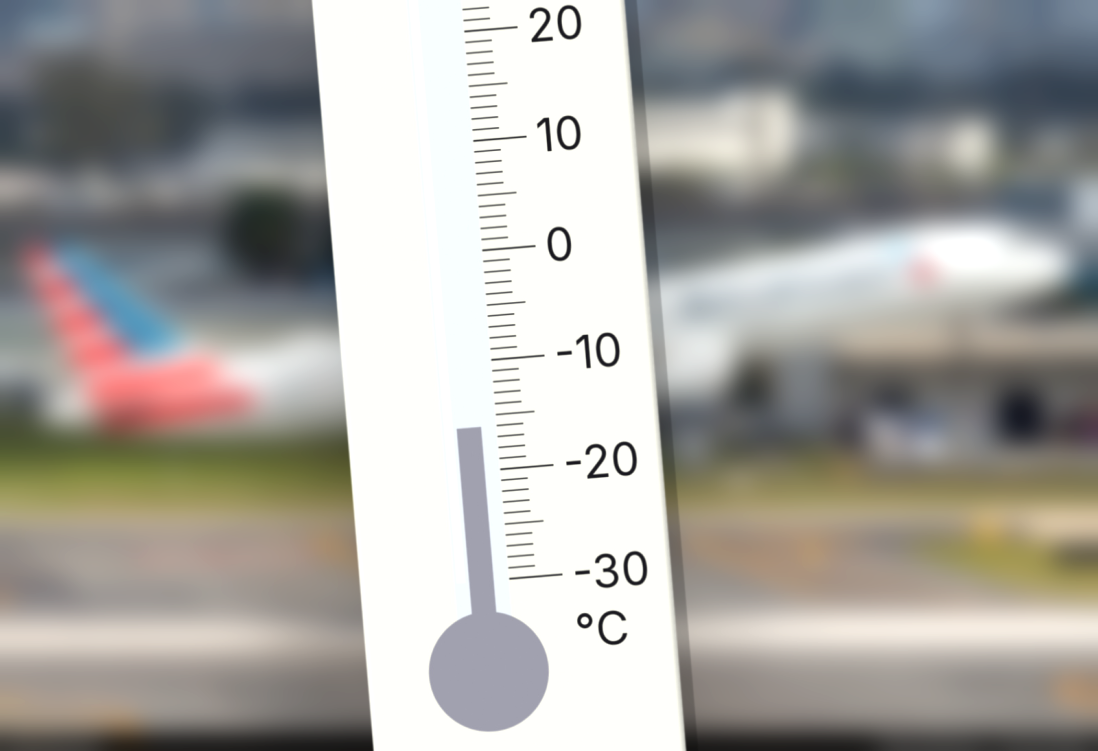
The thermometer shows -16,°C
